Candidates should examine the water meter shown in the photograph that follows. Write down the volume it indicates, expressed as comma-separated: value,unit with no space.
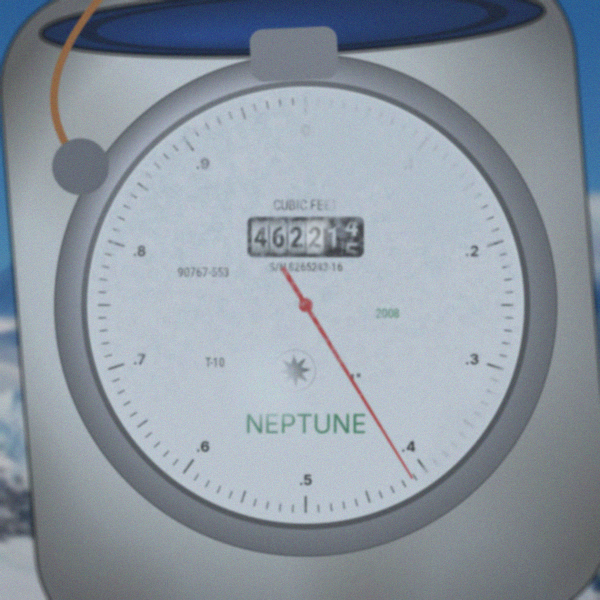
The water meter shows 462214.41,ft³
